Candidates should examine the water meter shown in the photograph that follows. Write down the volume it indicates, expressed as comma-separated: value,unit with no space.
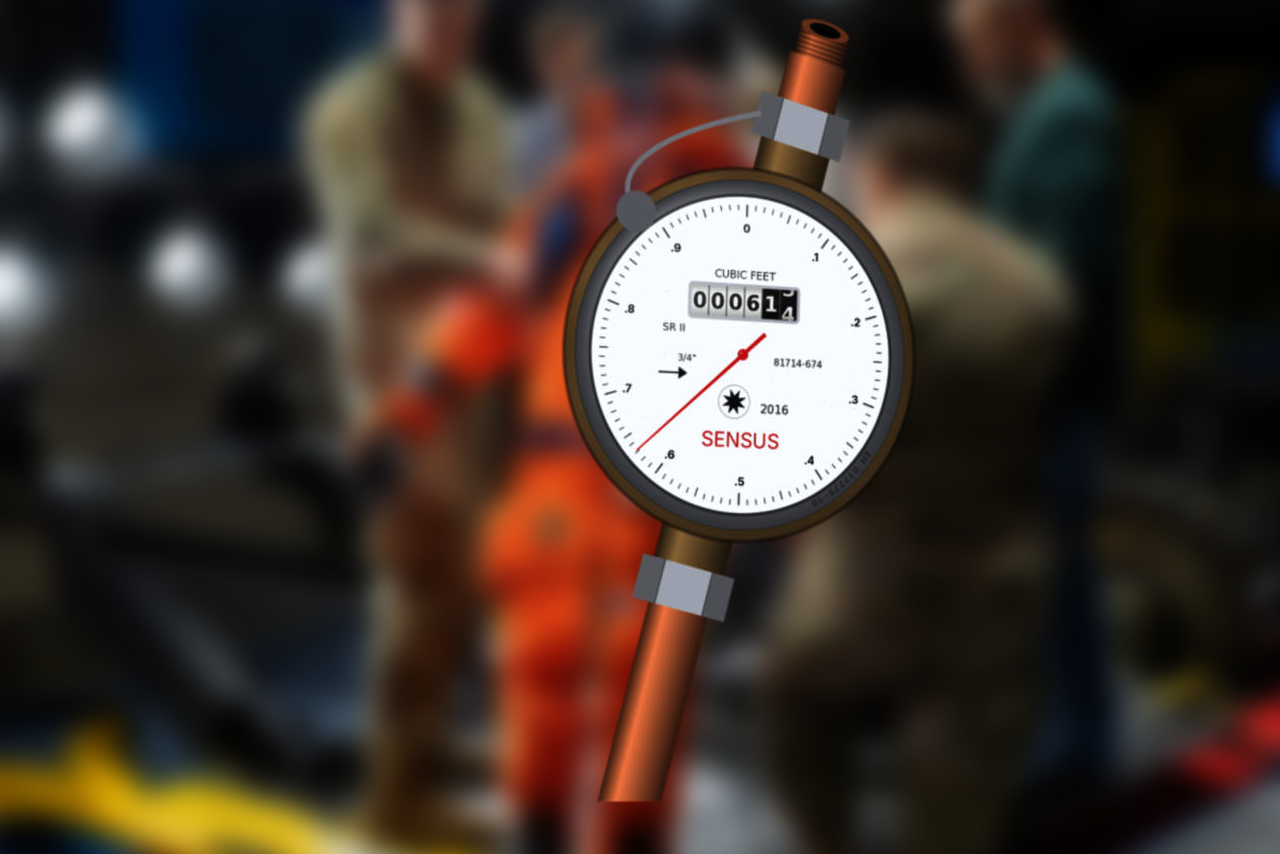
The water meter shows 613.63,ft³
